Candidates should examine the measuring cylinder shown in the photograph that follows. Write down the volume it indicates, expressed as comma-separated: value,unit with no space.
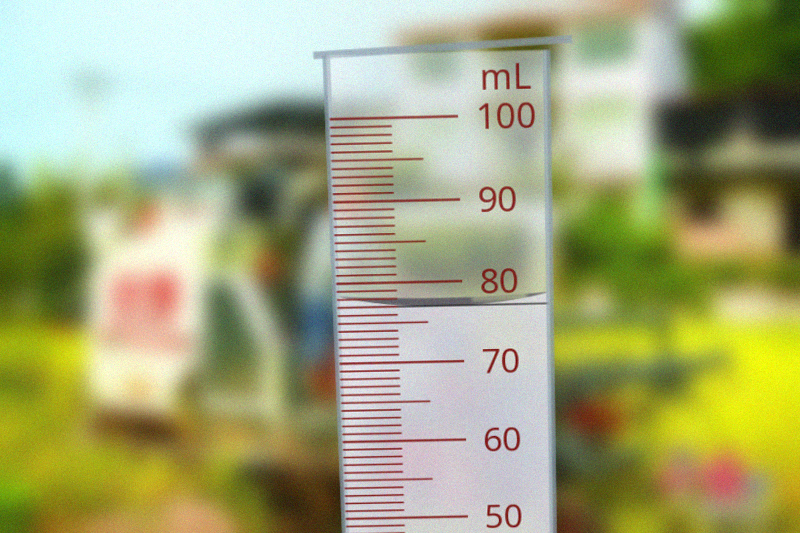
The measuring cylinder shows 77,mL
